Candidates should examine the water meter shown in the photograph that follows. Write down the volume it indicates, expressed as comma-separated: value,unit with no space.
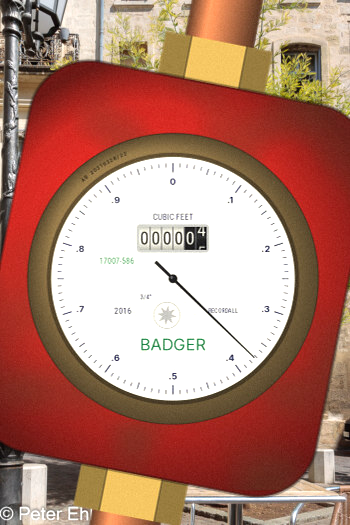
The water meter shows 4.37,ft³
